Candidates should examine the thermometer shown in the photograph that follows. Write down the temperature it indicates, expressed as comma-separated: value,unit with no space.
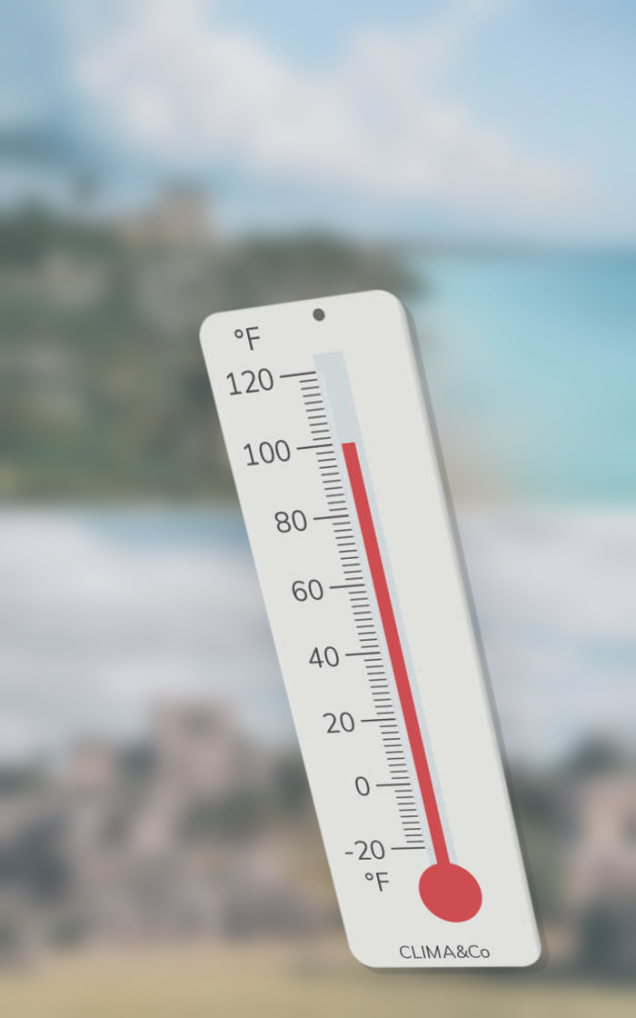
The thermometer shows 100,°F
